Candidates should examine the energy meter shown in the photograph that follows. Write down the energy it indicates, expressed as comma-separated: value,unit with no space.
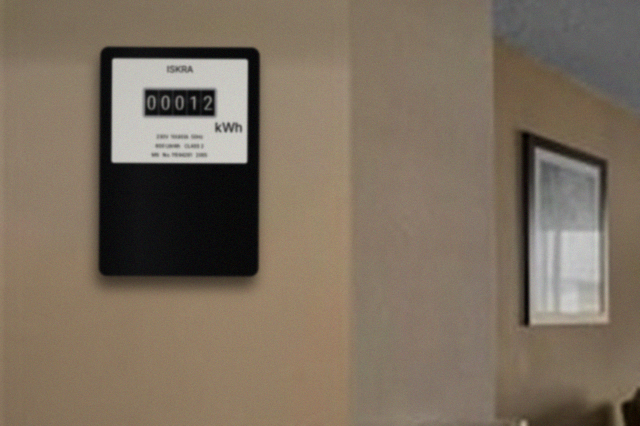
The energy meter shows 12,kWh
